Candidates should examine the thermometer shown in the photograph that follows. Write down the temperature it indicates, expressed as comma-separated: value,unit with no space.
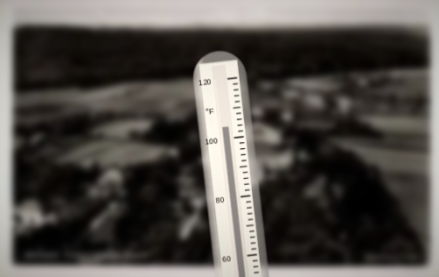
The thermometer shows 104,°F
